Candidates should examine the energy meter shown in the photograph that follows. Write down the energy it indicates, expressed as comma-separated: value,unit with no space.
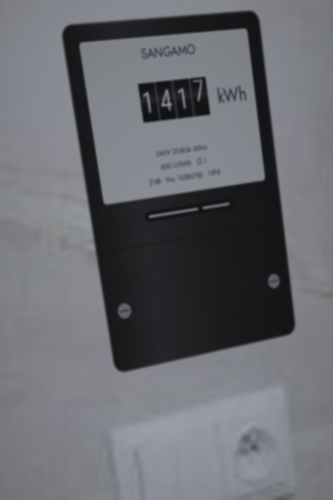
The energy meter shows 1417,kWh
